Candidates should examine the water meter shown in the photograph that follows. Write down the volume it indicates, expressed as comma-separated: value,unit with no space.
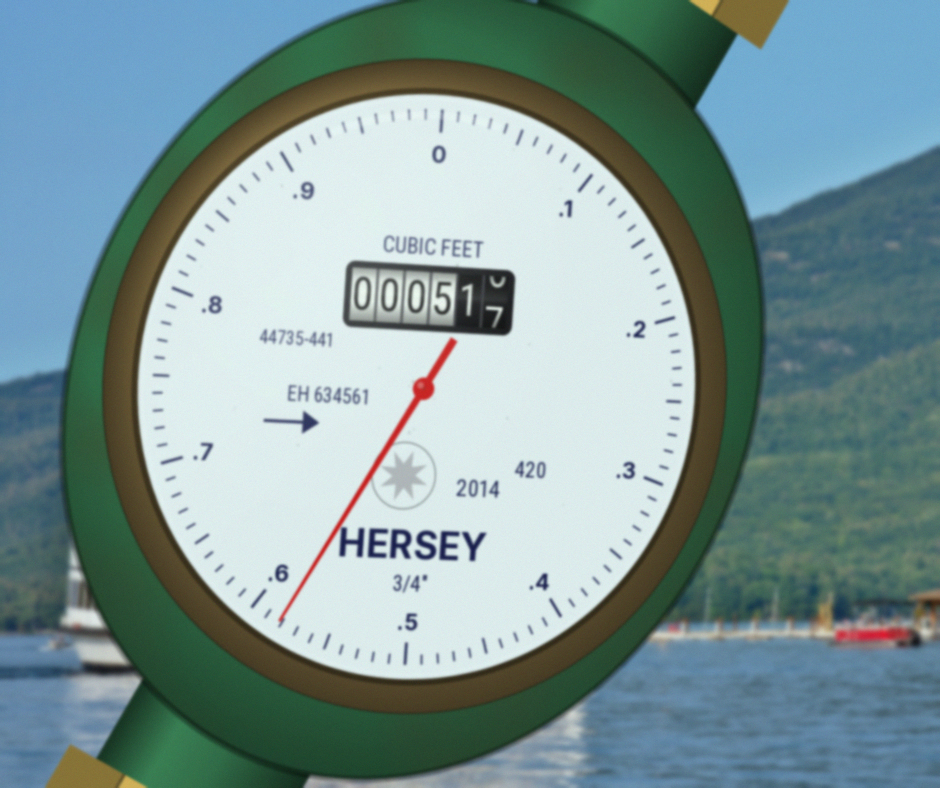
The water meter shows 516.58,ft³
